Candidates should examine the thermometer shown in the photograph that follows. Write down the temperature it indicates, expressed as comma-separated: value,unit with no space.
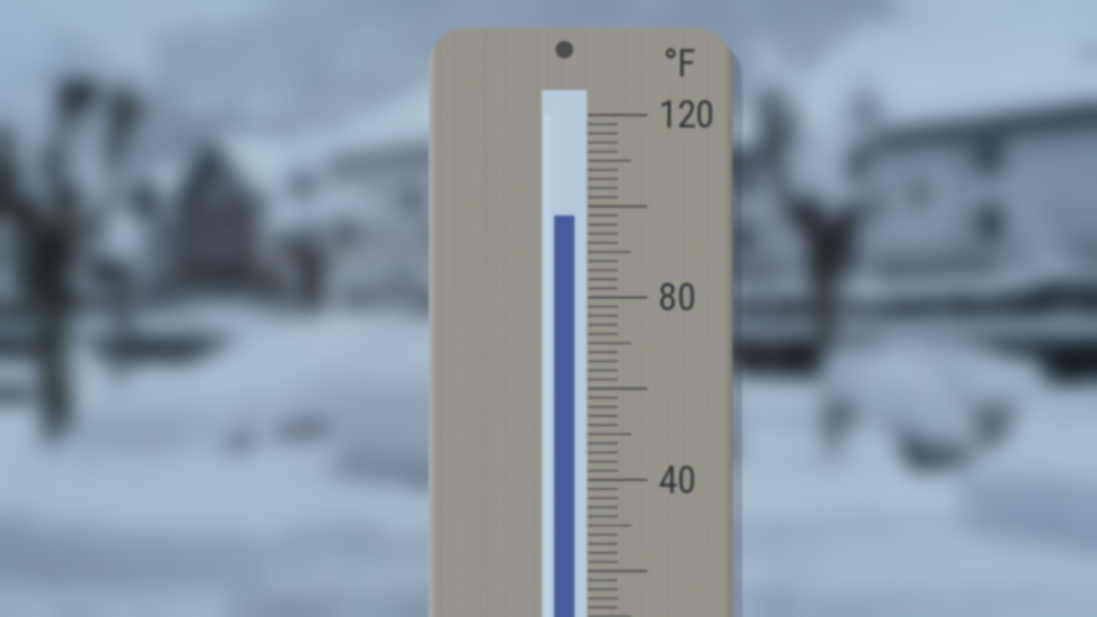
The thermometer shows 98,°F
